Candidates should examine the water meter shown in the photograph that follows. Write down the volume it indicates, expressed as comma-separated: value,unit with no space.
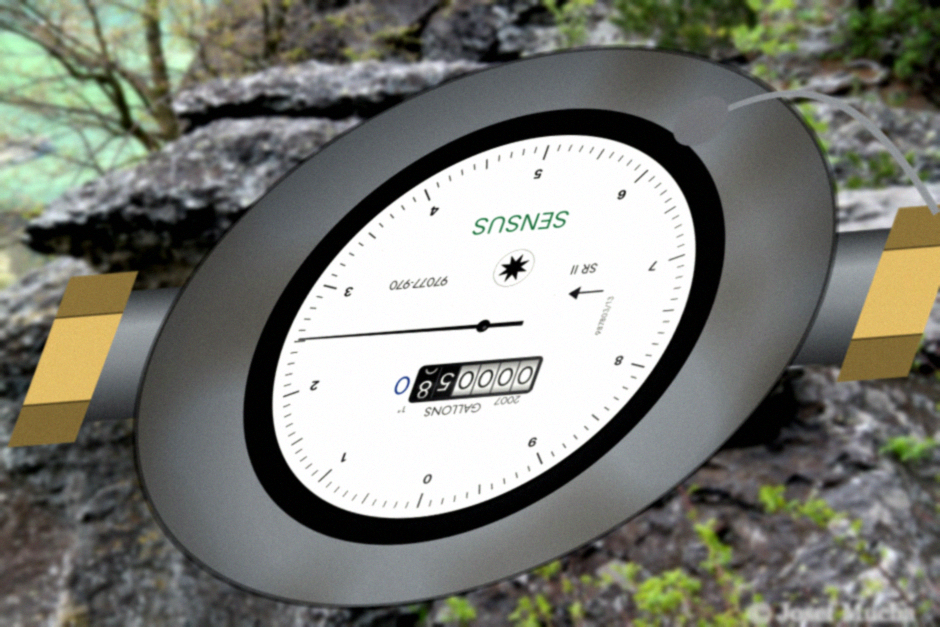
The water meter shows 582.5,gal
